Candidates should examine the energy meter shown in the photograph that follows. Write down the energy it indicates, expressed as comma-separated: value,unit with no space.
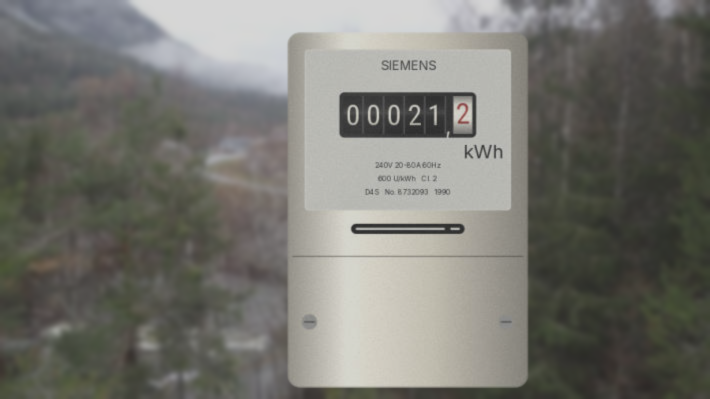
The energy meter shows 21.2,kWh
